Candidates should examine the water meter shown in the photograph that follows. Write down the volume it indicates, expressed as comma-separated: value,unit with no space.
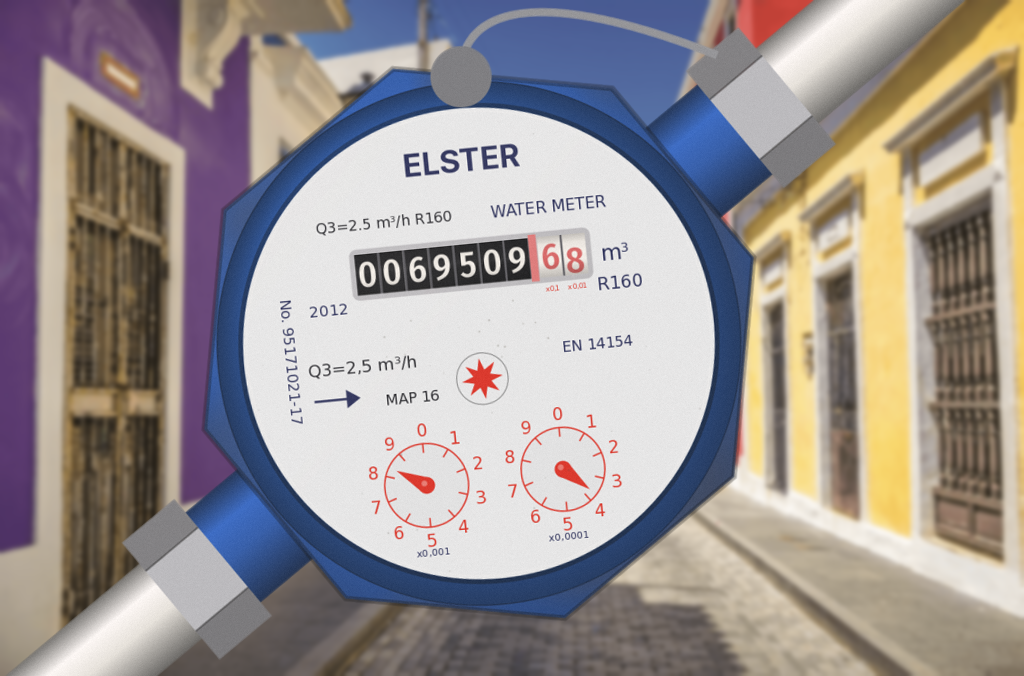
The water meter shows 69509.6783,m³
